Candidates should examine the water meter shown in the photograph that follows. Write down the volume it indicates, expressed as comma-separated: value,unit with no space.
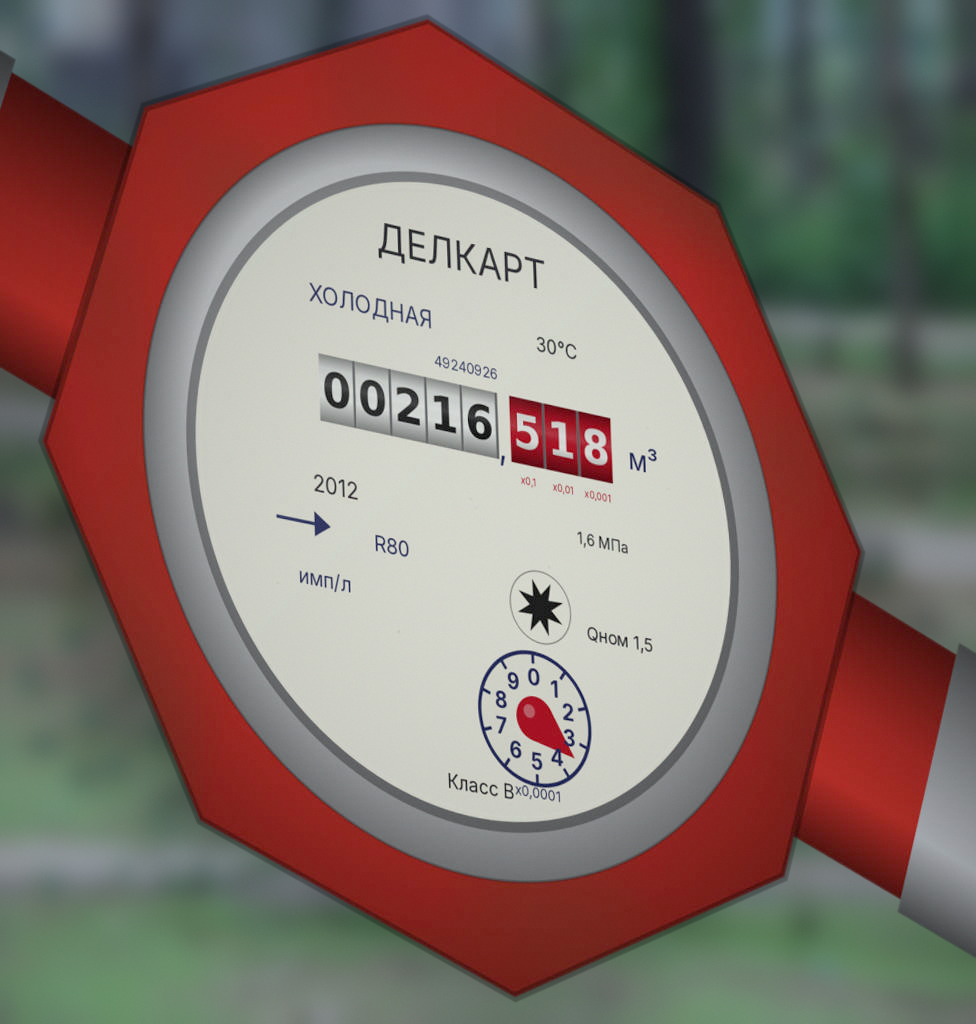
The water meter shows 216.5183,m³
